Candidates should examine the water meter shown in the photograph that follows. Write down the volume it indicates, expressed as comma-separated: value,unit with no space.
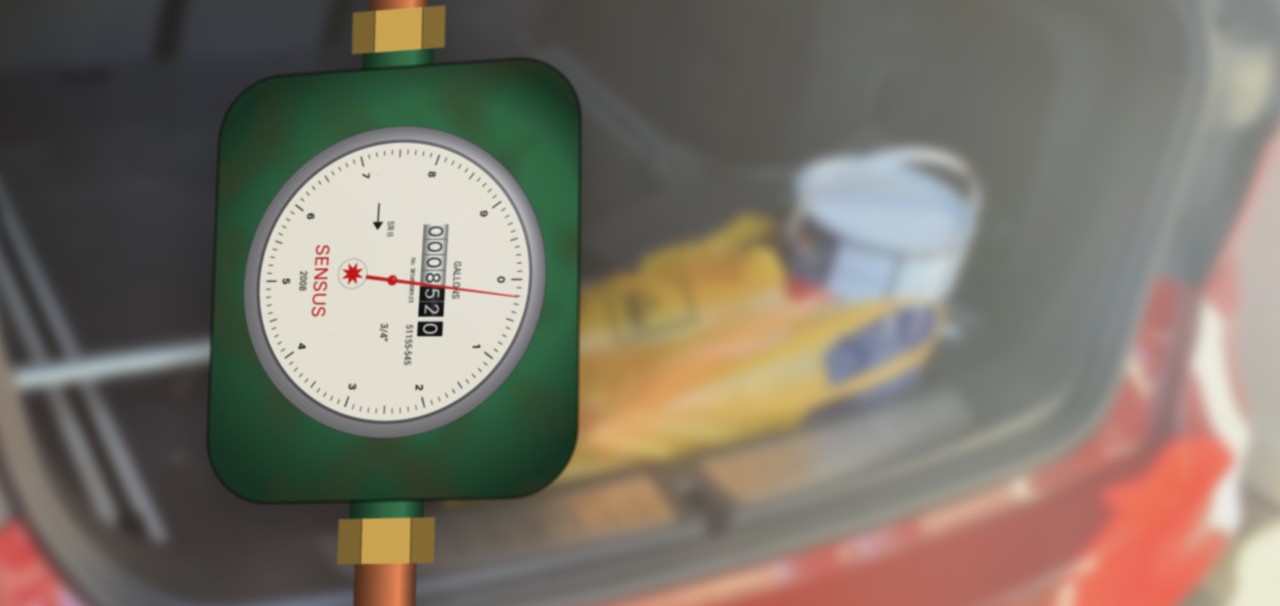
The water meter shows 8520.2,gal
